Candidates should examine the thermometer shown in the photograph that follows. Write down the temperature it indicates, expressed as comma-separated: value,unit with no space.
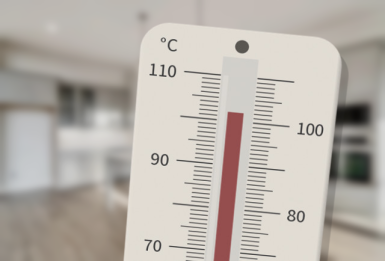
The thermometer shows 102,°C
